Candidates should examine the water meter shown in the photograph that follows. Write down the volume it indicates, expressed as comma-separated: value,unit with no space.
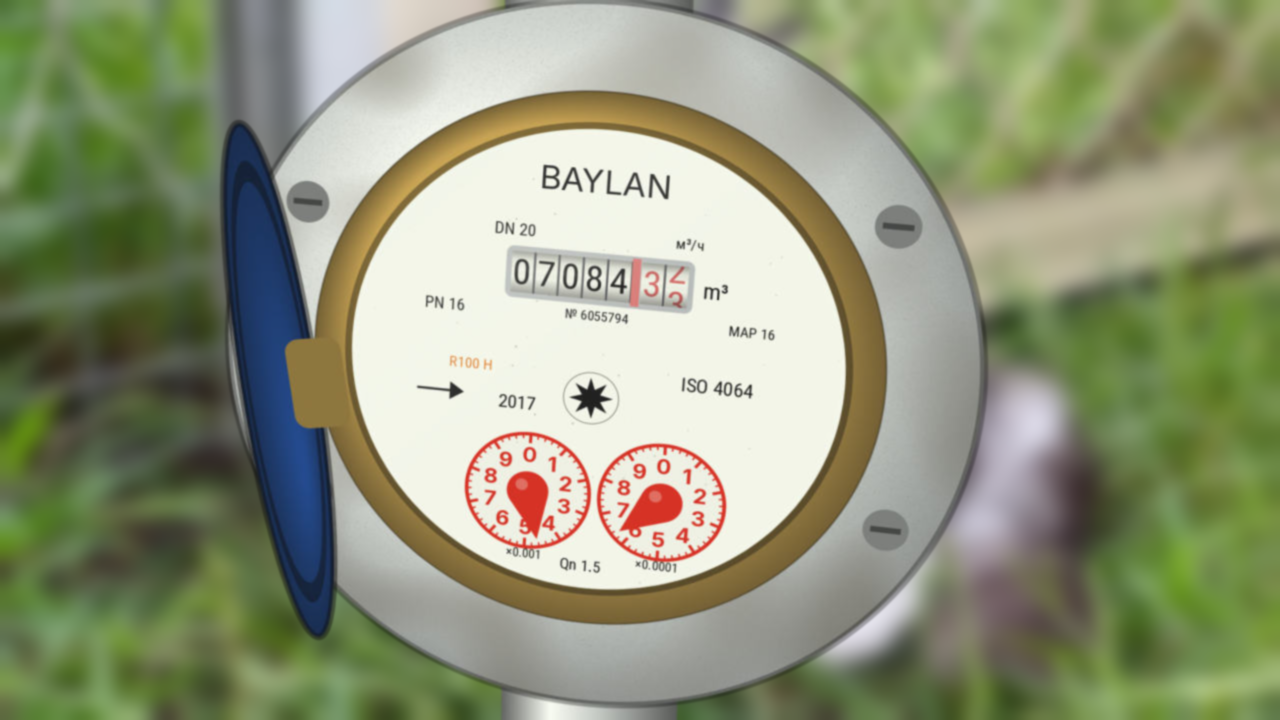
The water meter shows 7084.3246,m³
